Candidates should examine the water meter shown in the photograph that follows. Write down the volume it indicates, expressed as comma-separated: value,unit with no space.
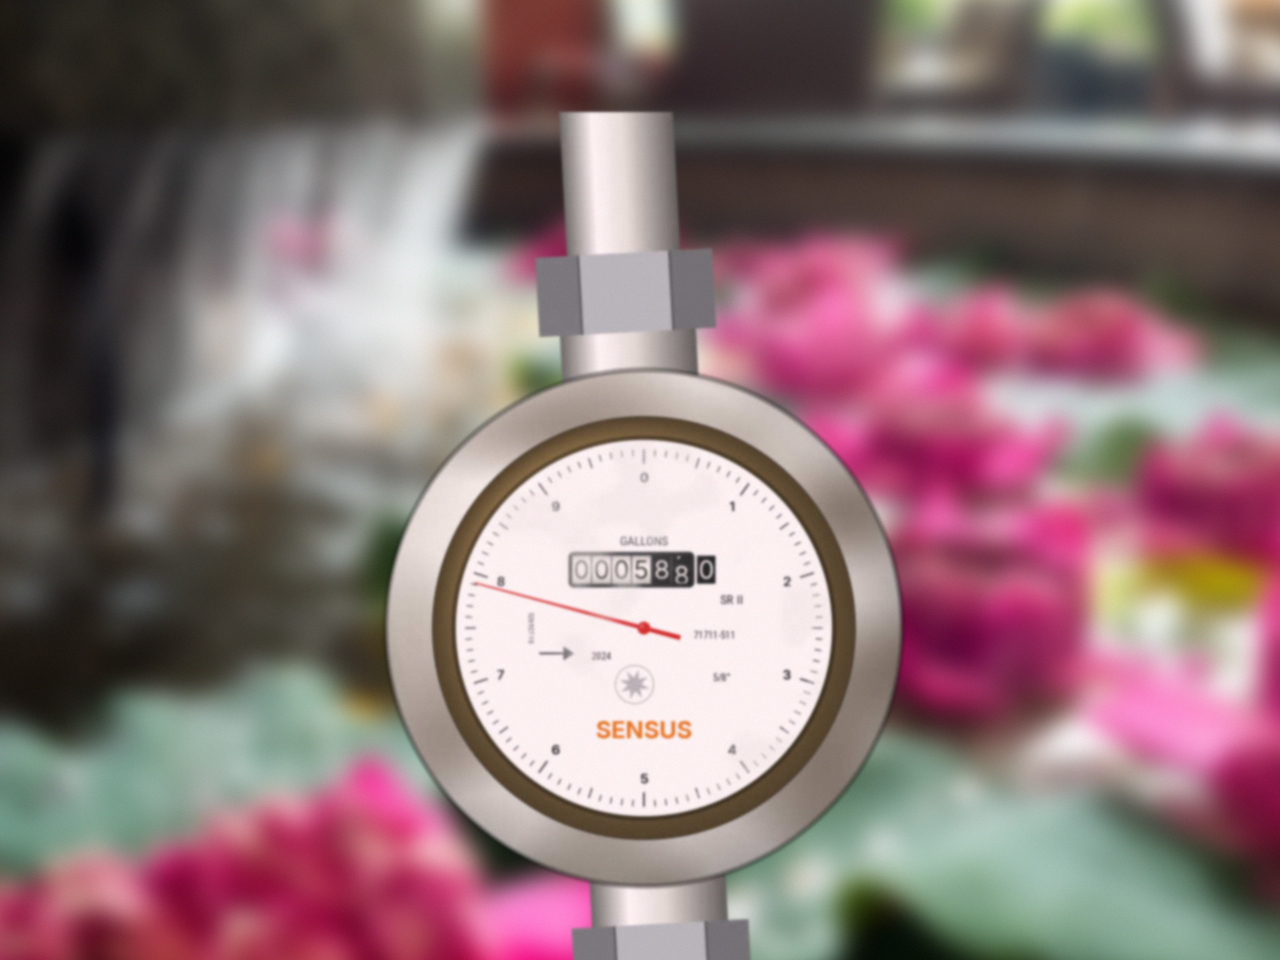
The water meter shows 5877.9,gal
